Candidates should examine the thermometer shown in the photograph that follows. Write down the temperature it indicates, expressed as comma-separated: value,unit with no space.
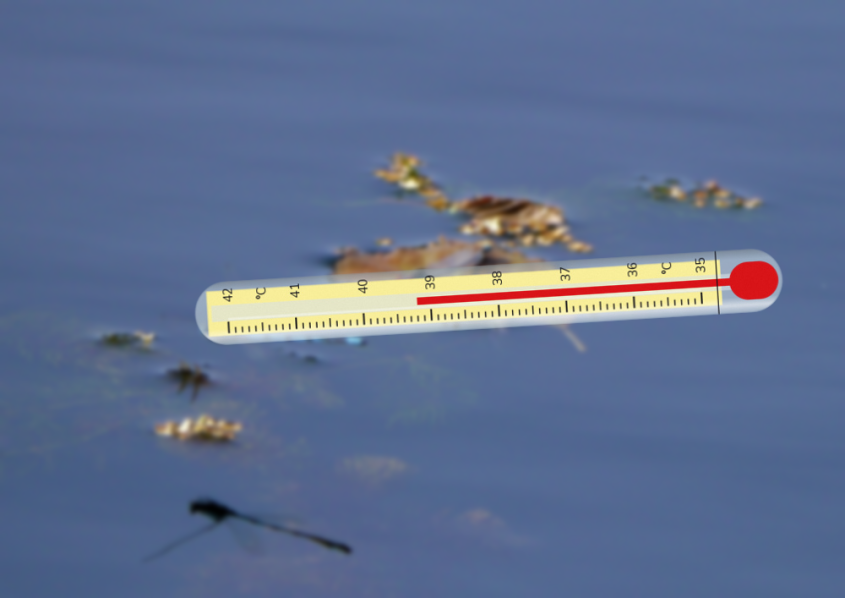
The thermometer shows 39.2,°C
